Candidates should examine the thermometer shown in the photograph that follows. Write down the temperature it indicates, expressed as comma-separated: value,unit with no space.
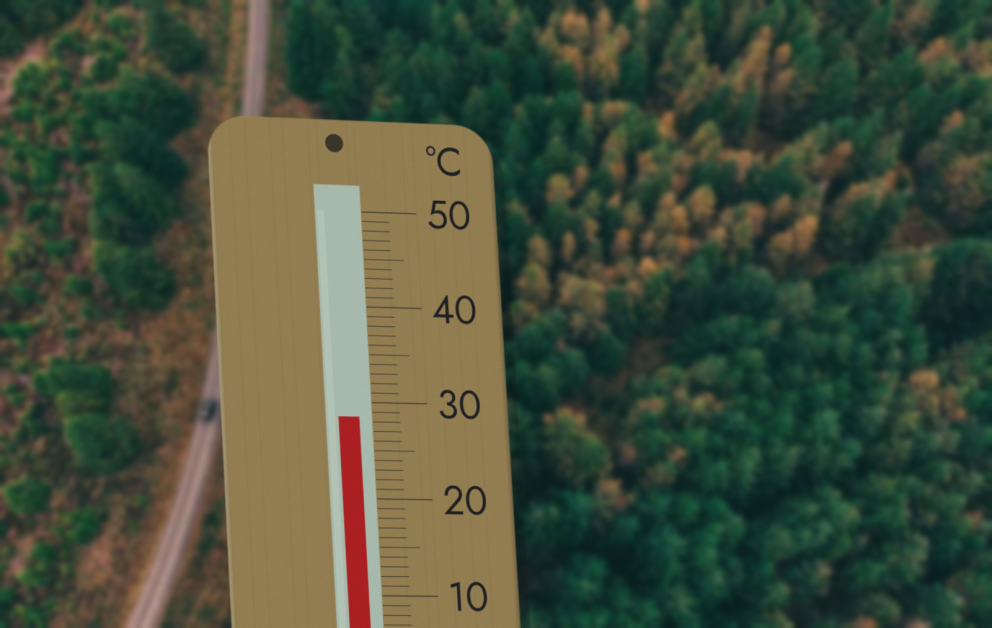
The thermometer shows 28.5,°C
